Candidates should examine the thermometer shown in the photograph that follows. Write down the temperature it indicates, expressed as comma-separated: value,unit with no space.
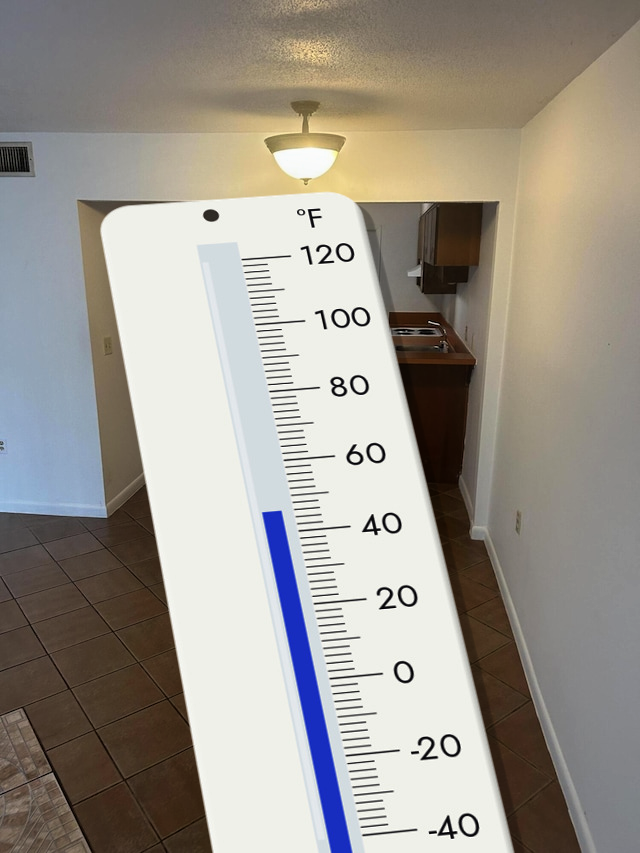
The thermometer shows 46,°F
